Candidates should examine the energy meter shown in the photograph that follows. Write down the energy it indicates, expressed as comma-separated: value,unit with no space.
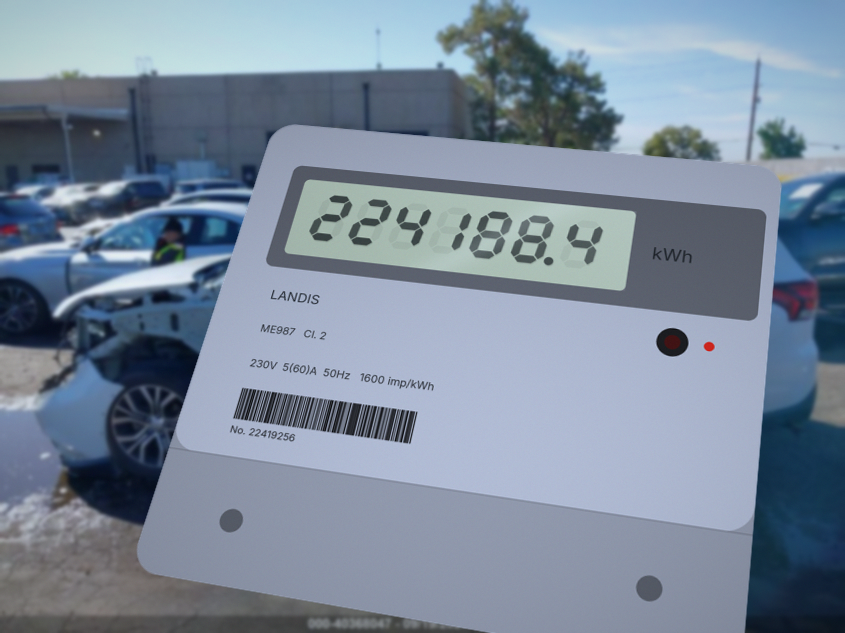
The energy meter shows 224188.4,kWh
